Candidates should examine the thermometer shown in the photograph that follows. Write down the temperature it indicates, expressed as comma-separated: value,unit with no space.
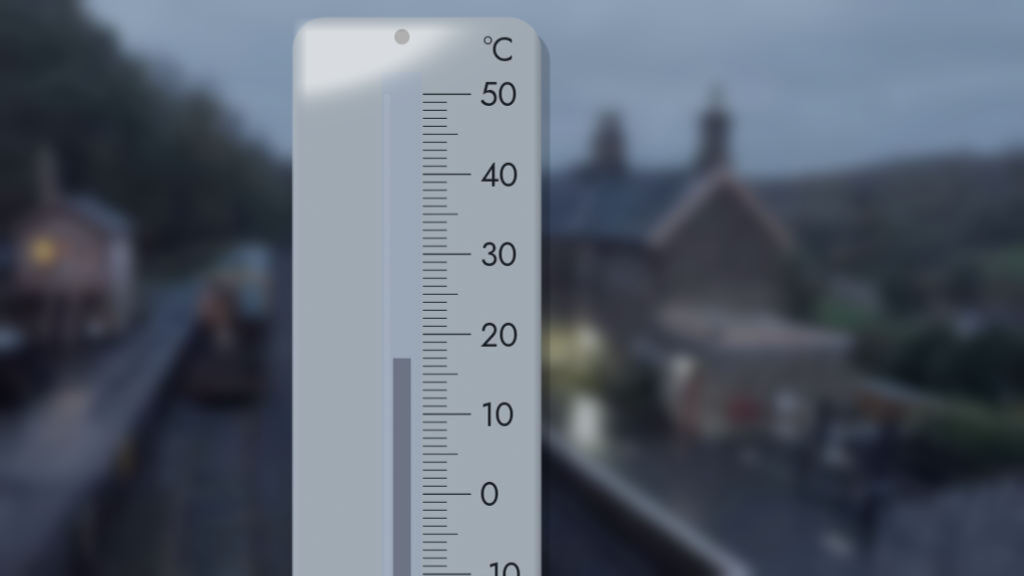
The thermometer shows 17,°C
